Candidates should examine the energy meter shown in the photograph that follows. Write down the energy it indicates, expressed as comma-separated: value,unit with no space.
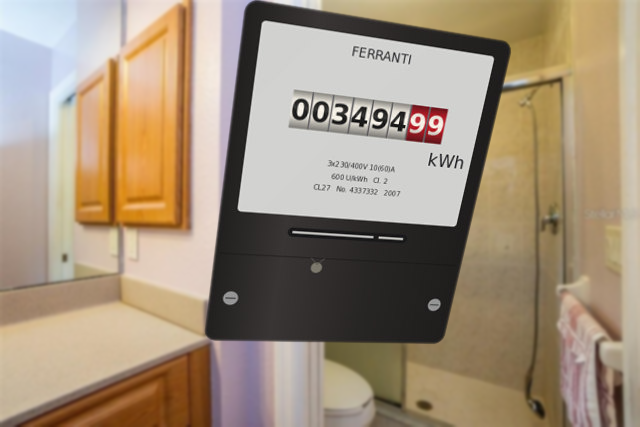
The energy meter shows 3494.99,kWh
